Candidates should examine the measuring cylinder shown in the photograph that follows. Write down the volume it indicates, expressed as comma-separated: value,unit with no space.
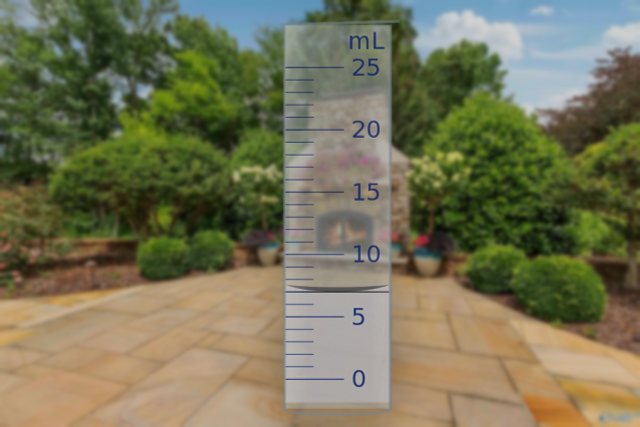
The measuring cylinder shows 7,mL
